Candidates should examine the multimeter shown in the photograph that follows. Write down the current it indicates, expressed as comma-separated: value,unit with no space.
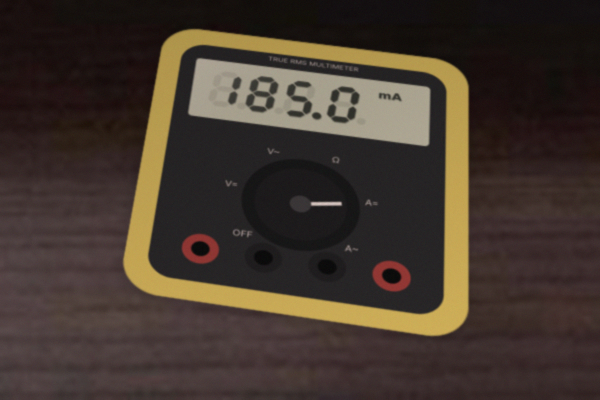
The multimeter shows 185.0,mA
